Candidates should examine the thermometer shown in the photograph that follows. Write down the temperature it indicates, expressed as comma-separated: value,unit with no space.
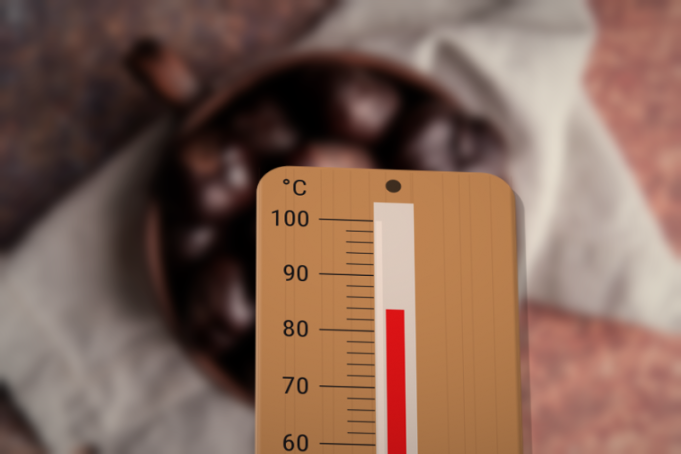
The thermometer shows 84,°C
